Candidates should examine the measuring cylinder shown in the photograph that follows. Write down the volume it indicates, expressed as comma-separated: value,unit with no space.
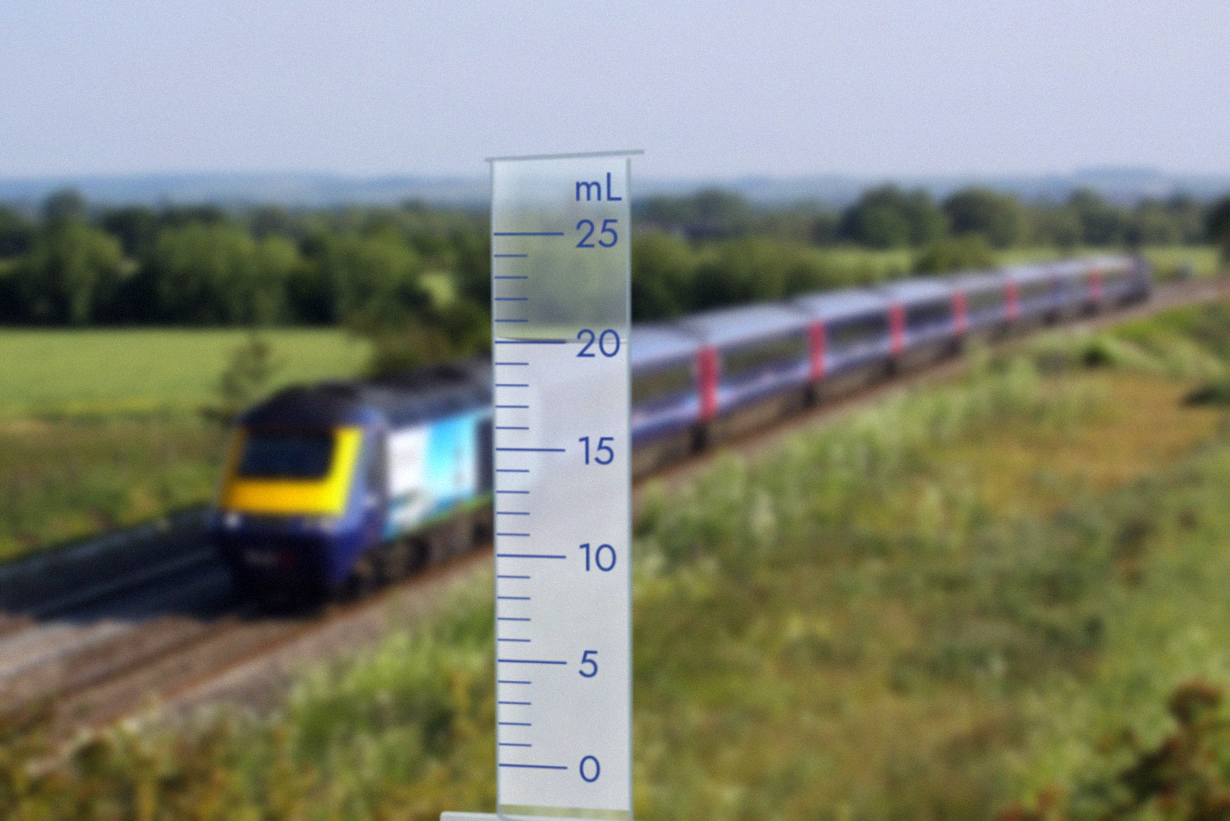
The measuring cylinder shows 20,mL
